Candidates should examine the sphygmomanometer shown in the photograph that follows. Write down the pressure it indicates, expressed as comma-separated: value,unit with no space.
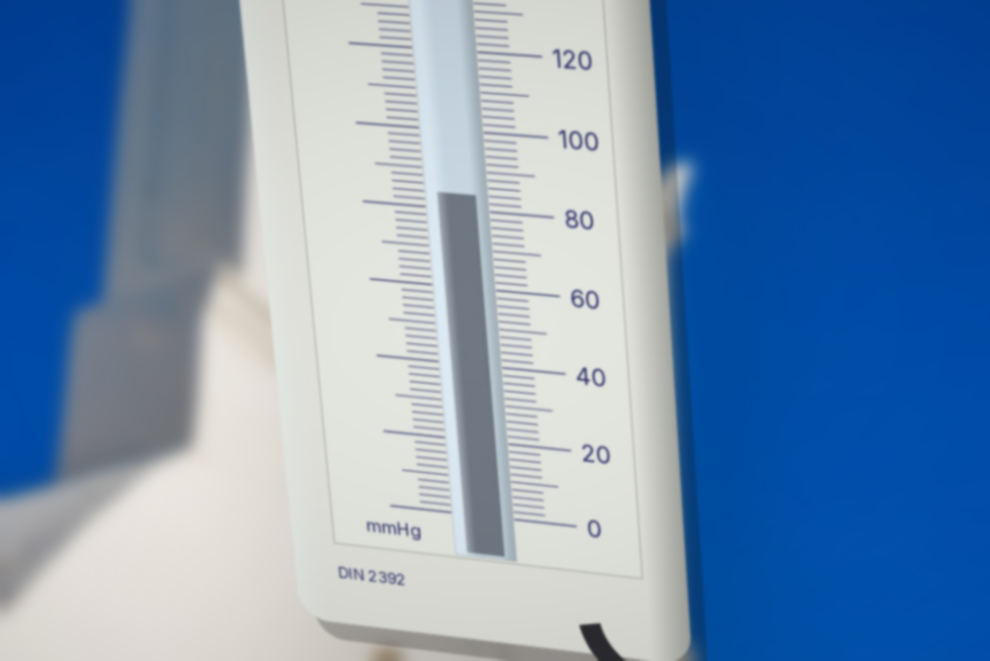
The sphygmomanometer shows 84,mmHg
